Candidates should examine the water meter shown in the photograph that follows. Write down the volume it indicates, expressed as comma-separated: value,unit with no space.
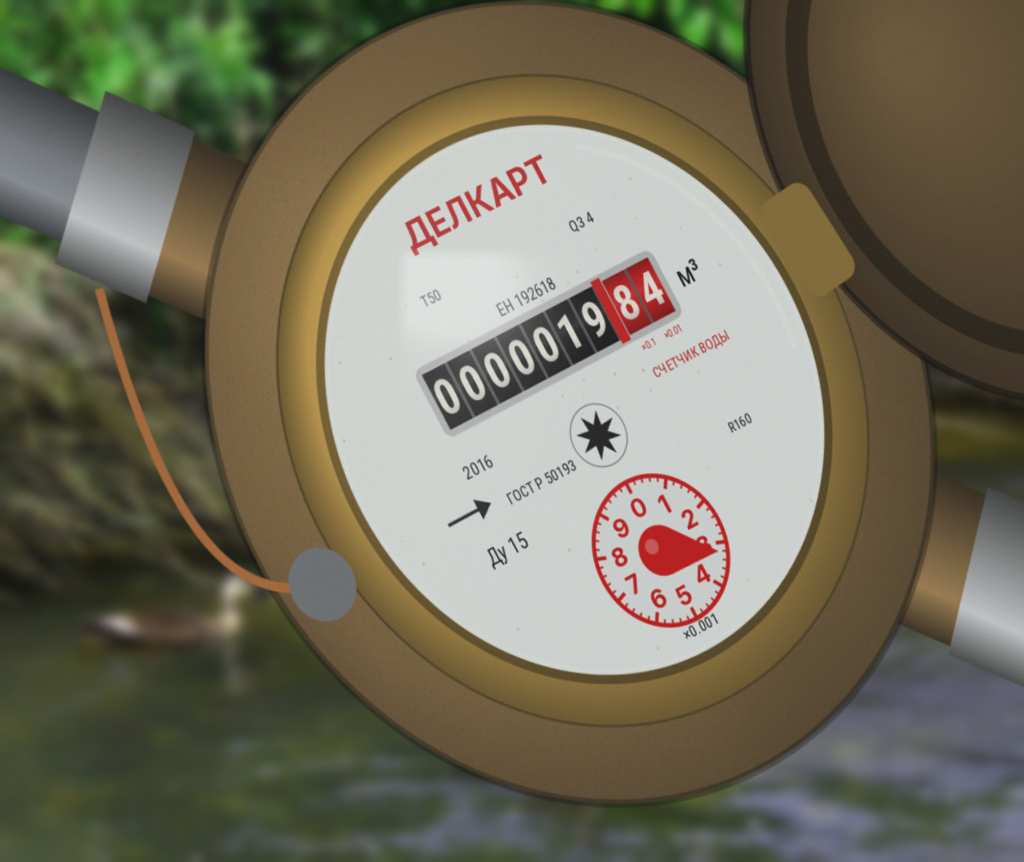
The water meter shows 19.843,m³
